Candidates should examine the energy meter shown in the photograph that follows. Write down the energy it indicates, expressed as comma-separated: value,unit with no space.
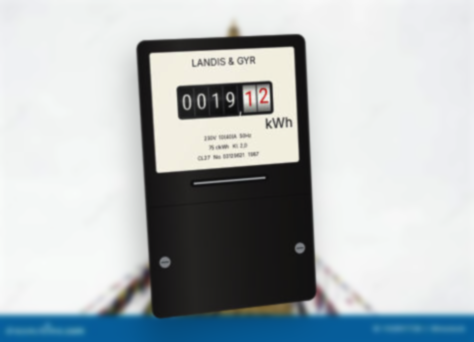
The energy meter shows 19.12,kWh
